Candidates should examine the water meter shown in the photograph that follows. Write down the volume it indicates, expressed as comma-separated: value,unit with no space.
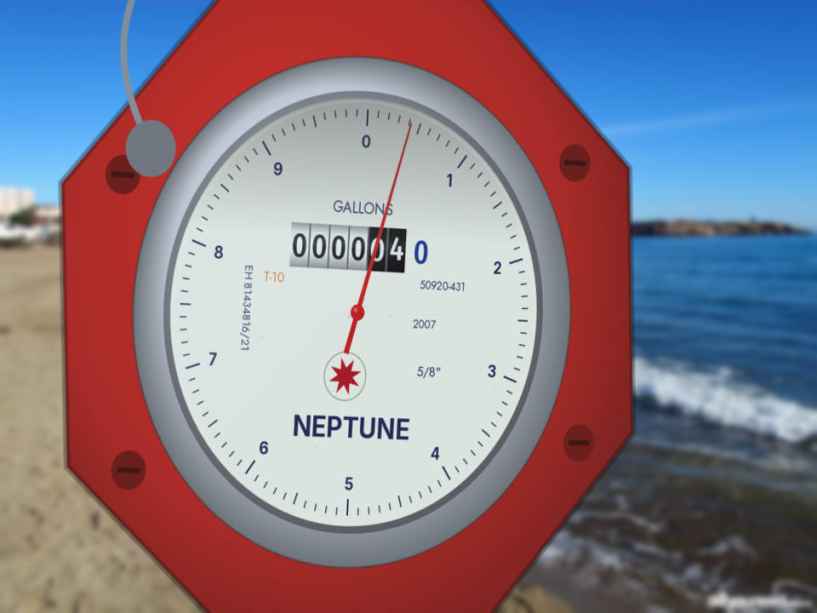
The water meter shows 40.4,gal
